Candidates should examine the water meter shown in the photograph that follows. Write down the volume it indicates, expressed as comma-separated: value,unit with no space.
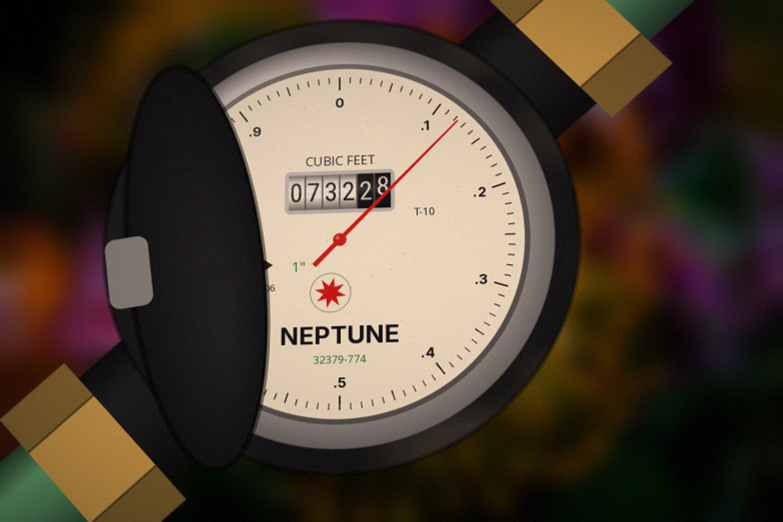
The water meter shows 73228.12,ft³
